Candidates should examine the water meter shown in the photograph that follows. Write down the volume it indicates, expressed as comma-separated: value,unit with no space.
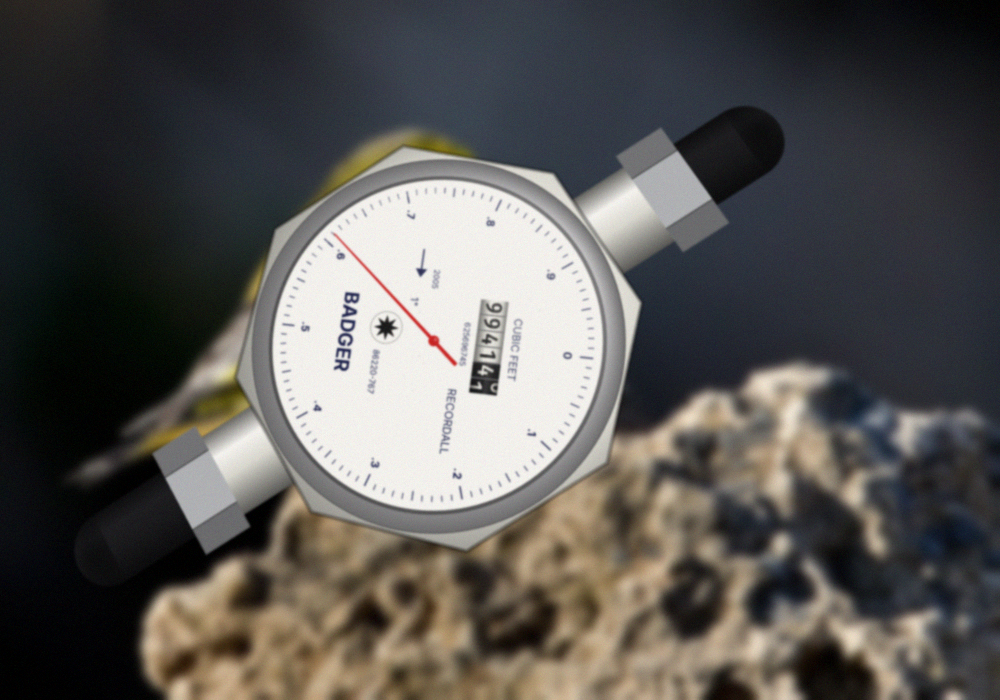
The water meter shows 994140.61,ft³
